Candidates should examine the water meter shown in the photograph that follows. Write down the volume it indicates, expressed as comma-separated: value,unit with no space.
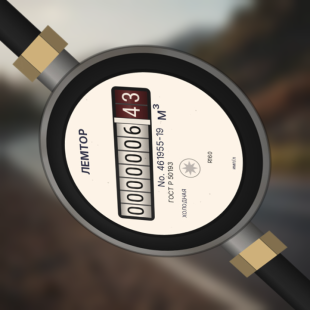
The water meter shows 6.43,m³
